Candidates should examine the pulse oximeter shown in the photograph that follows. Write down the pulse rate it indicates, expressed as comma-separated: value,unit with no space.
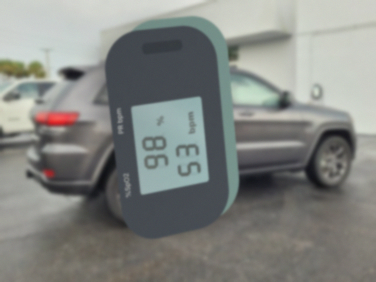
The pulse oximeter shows 53,bpm
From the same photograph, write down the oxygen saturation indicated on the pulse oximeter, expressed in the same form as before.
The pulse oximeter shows 98,%
